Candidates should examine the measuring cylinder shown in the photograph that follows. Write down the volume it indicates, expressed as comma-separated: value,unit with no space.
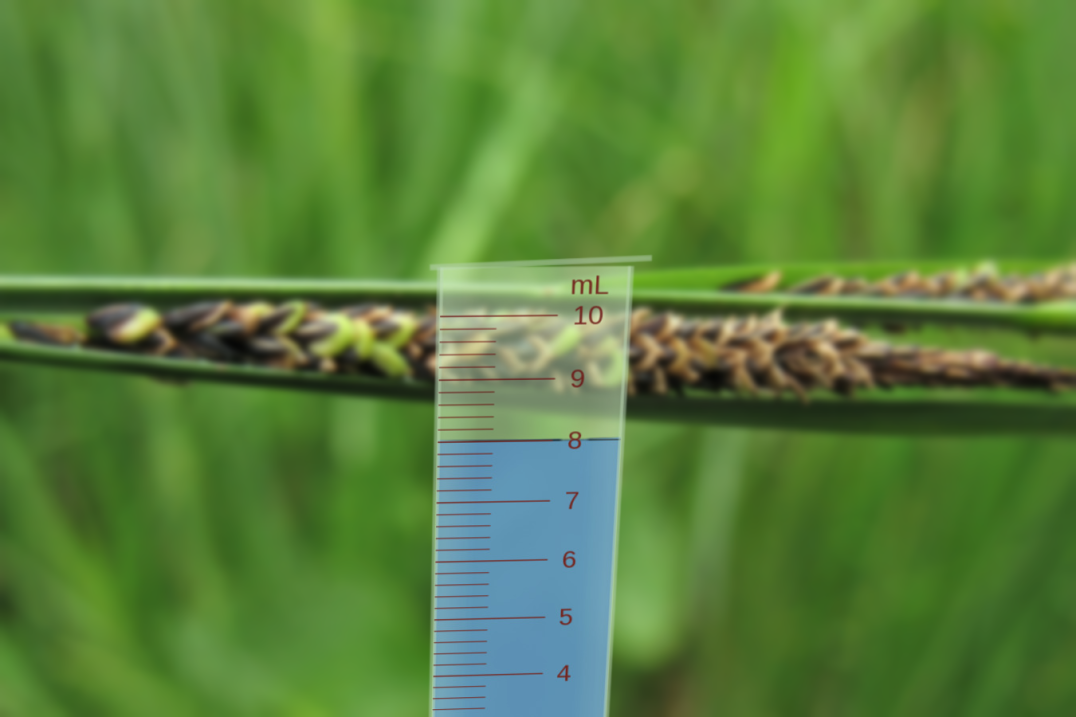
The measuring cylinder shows 8,mL
